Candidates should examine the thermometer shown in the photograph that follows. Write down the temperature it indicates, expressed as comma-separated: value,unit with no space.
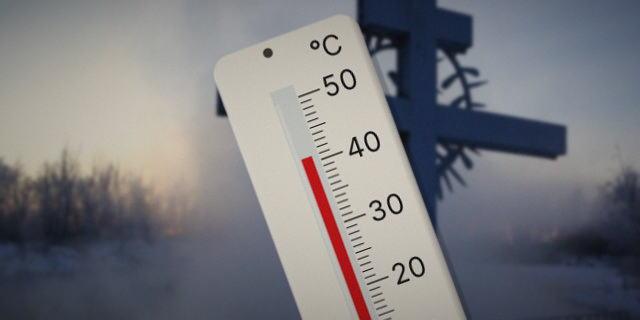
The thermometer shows 41,°C
